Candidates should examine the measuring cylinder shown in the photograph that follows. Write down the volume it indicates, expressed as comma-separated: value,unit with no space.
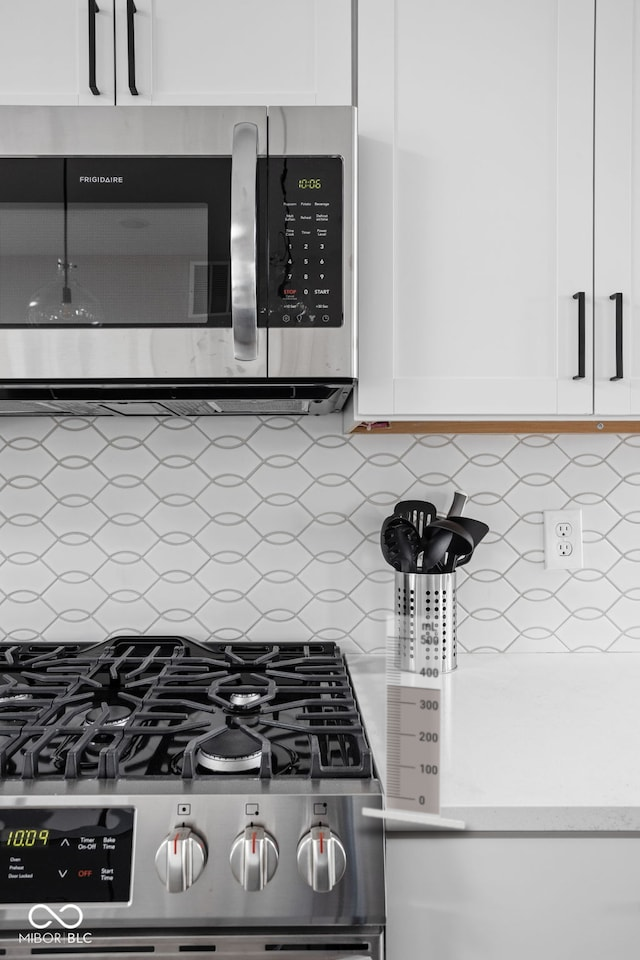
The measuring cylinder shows 350,mL
